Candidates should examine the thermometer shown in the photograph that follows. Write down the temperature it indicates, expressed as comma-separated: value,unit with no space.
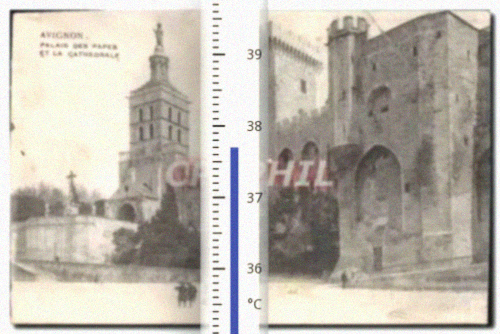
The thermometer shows 37.7,°C
